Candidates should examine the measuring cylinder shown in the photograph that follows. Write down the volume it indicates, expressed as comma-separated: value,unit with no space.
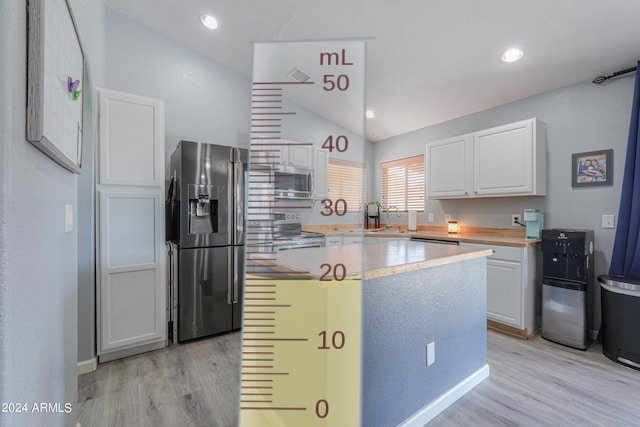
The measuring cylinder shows 19,mL
